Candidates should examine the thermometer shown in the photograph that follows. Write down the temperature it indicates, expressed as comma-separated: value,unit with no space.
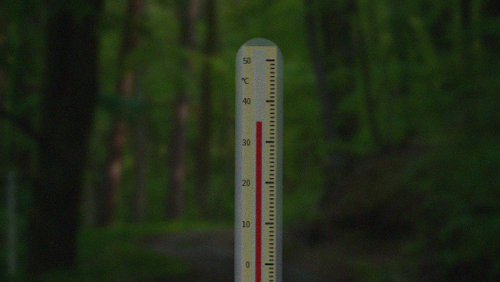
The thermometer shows 35,°C
